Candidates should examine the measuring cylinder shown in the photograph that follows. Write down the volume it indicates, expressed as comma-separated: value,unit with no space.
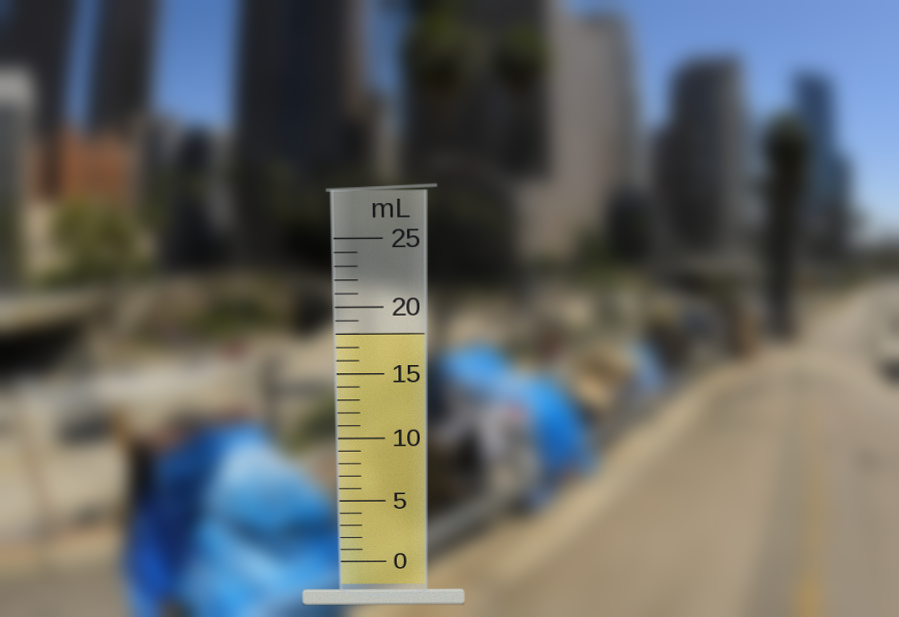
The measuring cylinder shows 18,mL
